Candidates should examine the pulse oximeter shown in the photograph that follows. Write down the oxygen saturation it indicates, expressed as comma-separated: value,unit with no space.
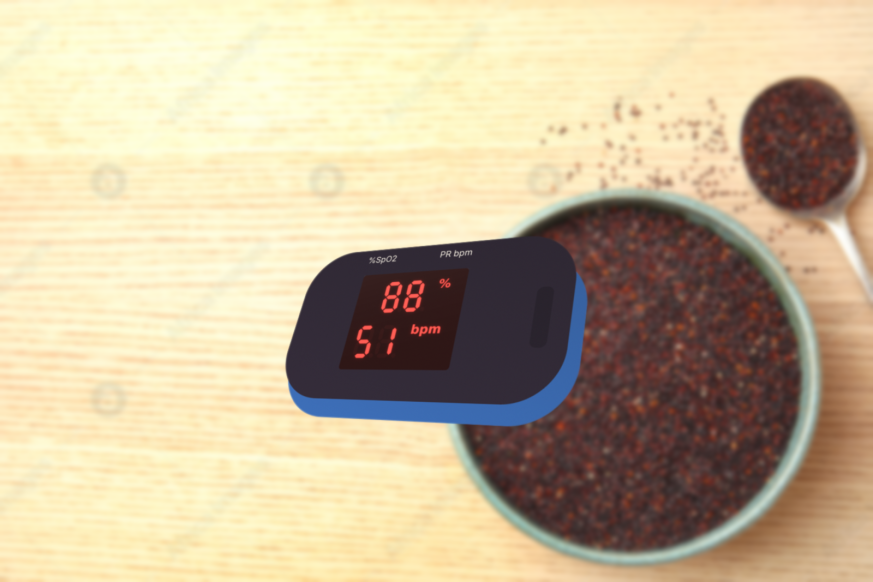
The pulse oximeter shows 88,%
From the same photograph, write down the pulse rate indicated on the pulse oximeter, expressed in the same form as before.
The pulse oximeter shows 51,bpm
